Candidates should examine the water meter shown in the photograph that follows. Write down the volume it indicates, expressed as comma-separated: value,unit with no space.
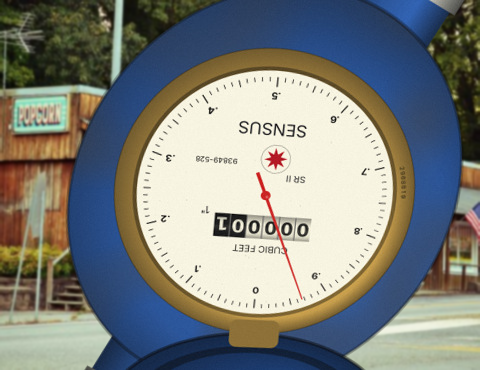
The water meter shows 0.93,ft³
